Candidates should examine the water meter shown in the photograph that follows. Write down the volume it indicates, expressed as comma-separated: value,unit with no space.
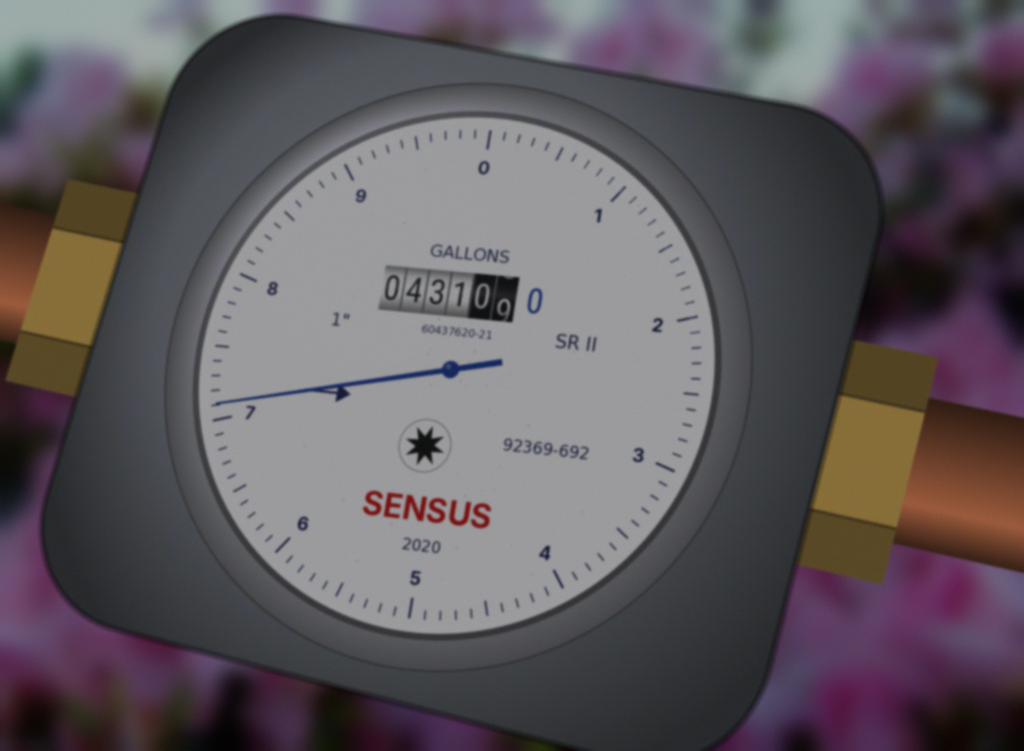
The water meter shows 431087.1,gal
